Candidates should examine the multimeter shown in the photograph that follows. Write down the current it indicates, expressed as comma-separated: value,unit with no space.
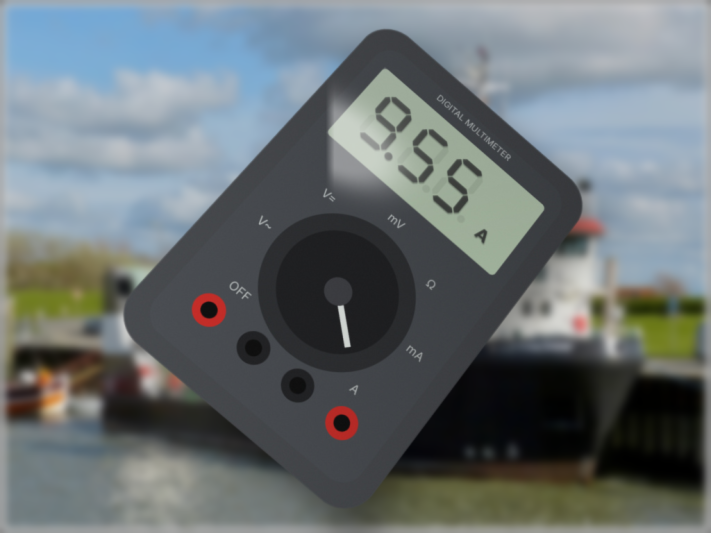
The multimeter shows 9.55,A
